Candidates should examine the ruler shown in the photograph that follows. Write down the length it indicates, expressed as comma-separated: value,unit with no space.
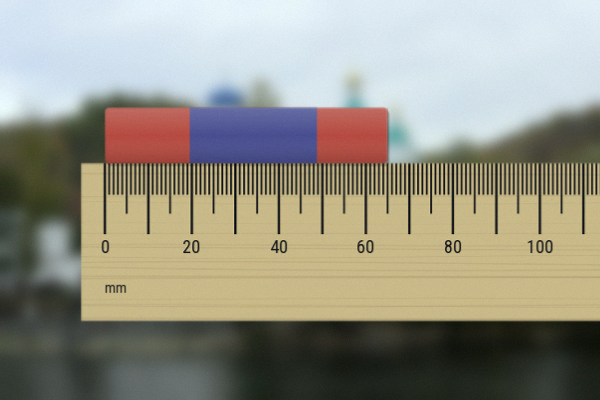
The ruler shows 65,mm
